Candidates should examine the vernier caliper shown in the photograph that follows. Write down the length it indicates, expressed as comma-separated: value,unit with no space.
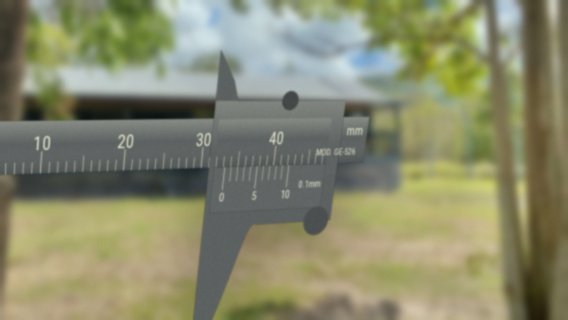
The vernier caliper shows 33.2,mm
